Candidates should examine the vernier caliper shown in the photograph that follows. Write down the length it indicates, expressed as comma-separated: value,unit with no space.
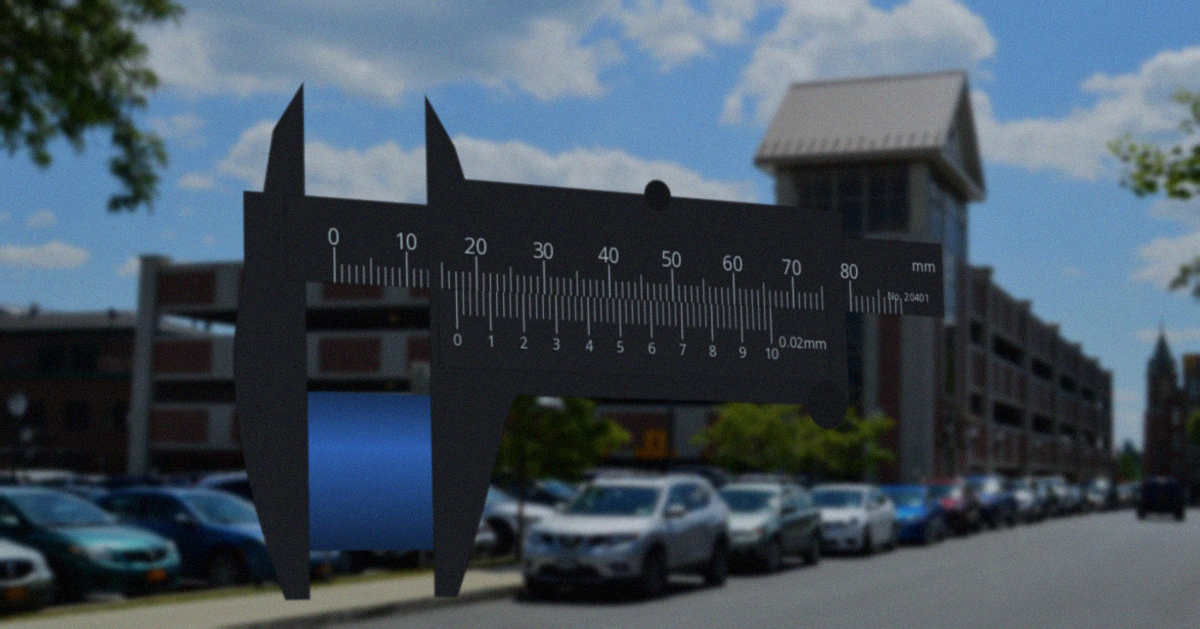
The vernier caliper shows 17.0,mm
